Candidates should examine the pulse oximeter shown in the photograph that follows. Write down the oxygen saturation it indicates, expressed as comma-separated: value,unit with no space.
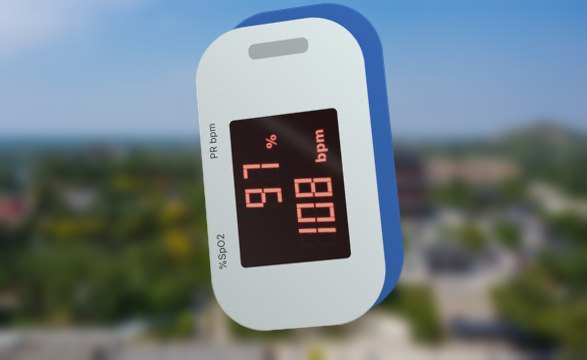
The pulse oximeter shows 97,%
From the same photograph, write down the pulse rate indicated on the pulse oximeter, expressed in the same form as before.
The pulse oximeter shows 108,bpm
